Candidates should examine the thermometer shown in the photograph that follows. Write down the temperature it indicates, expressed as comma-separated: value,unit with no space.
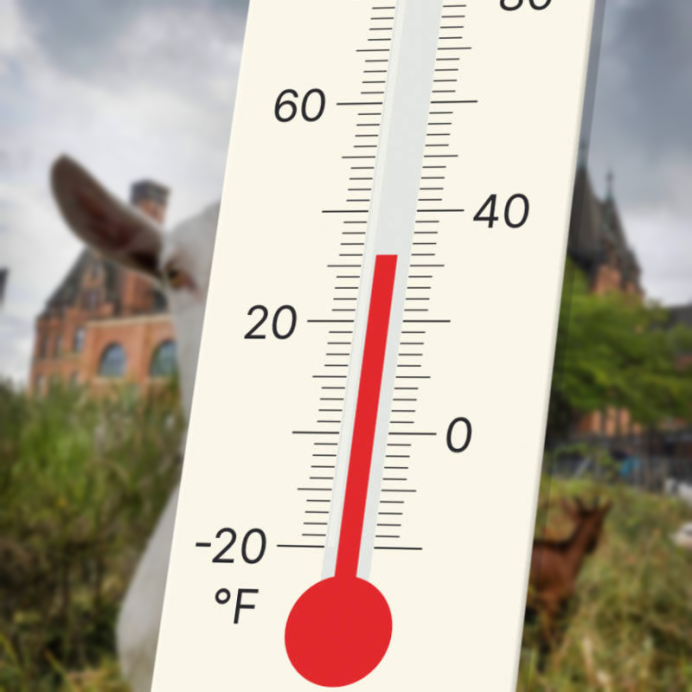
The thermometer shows 32,°F
